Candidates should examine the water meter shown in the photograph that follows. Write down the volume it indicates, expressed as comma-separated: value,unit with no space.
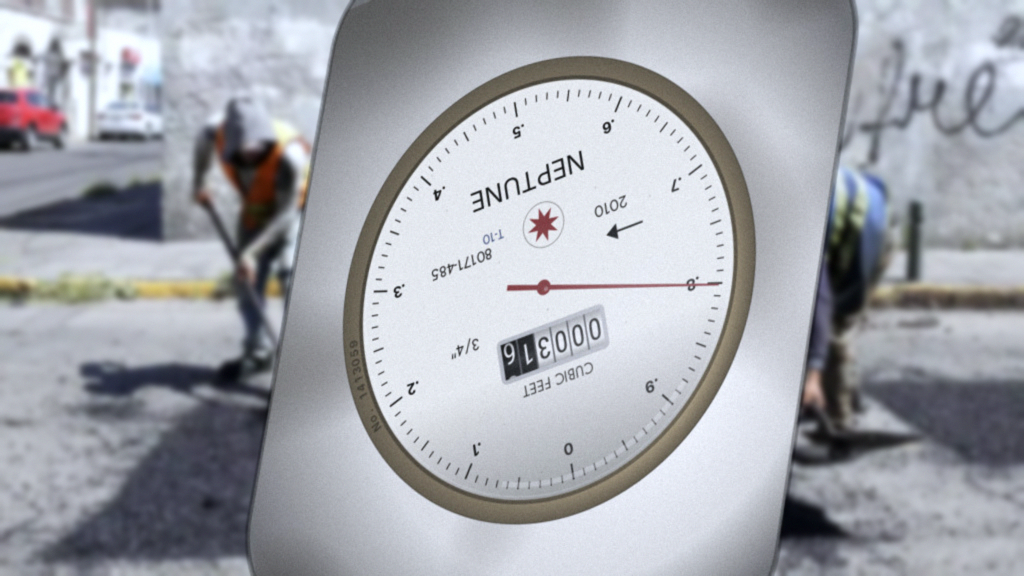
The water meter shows 315.80,ft³
